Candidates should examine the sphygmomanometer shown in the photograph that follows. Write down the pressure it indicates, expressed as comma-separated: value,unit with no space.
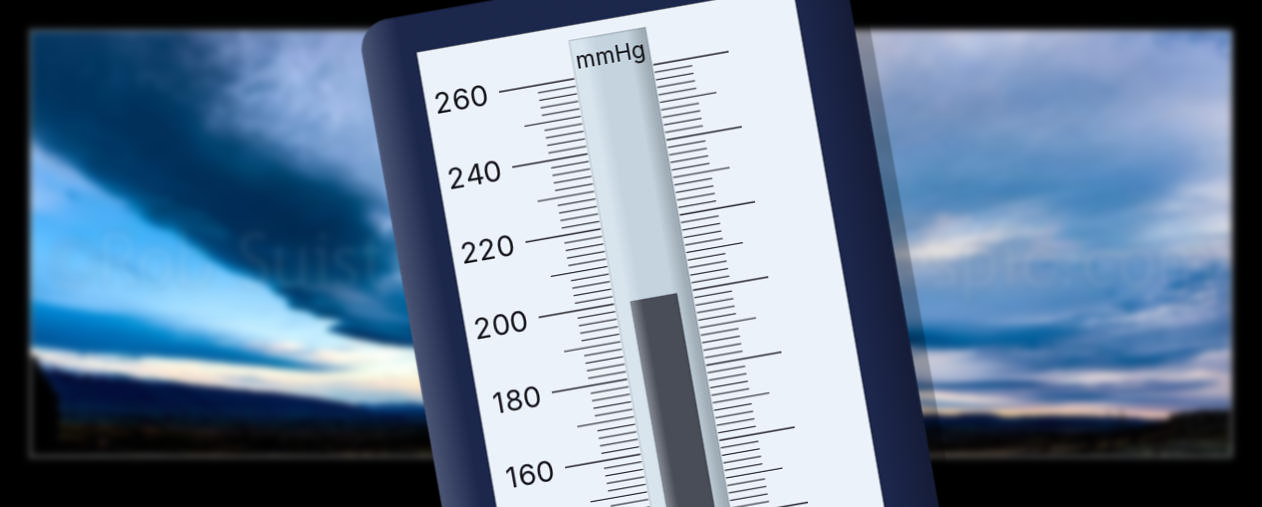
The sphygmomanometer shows 200,mmHg
